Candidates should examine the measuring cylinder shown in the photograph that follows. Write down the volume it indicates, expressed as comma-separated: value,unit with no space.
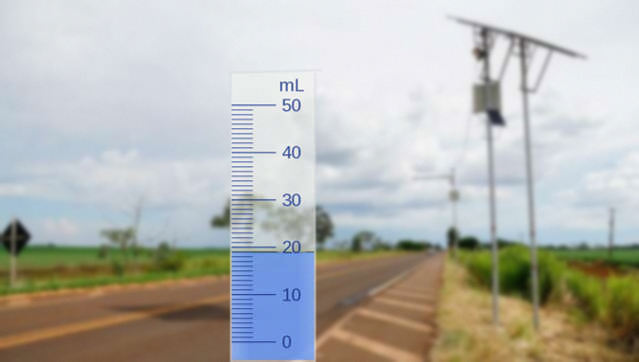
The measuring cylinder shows 19,mL
